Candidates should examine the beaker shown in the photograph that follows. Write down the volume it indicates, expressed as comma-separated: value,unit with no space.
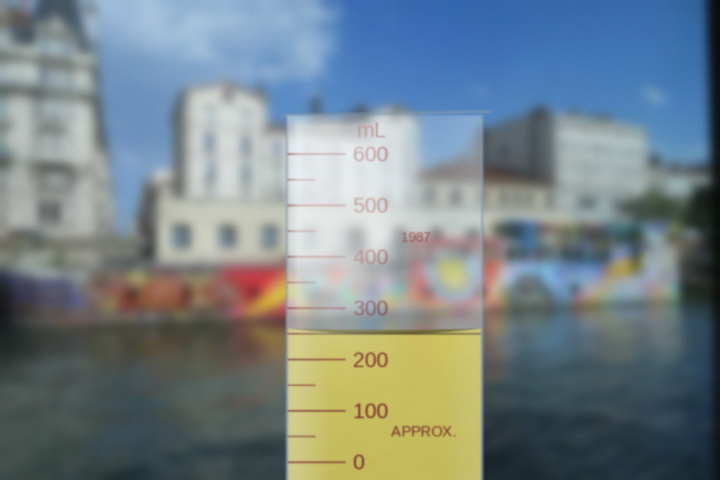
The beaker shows 250,mL
